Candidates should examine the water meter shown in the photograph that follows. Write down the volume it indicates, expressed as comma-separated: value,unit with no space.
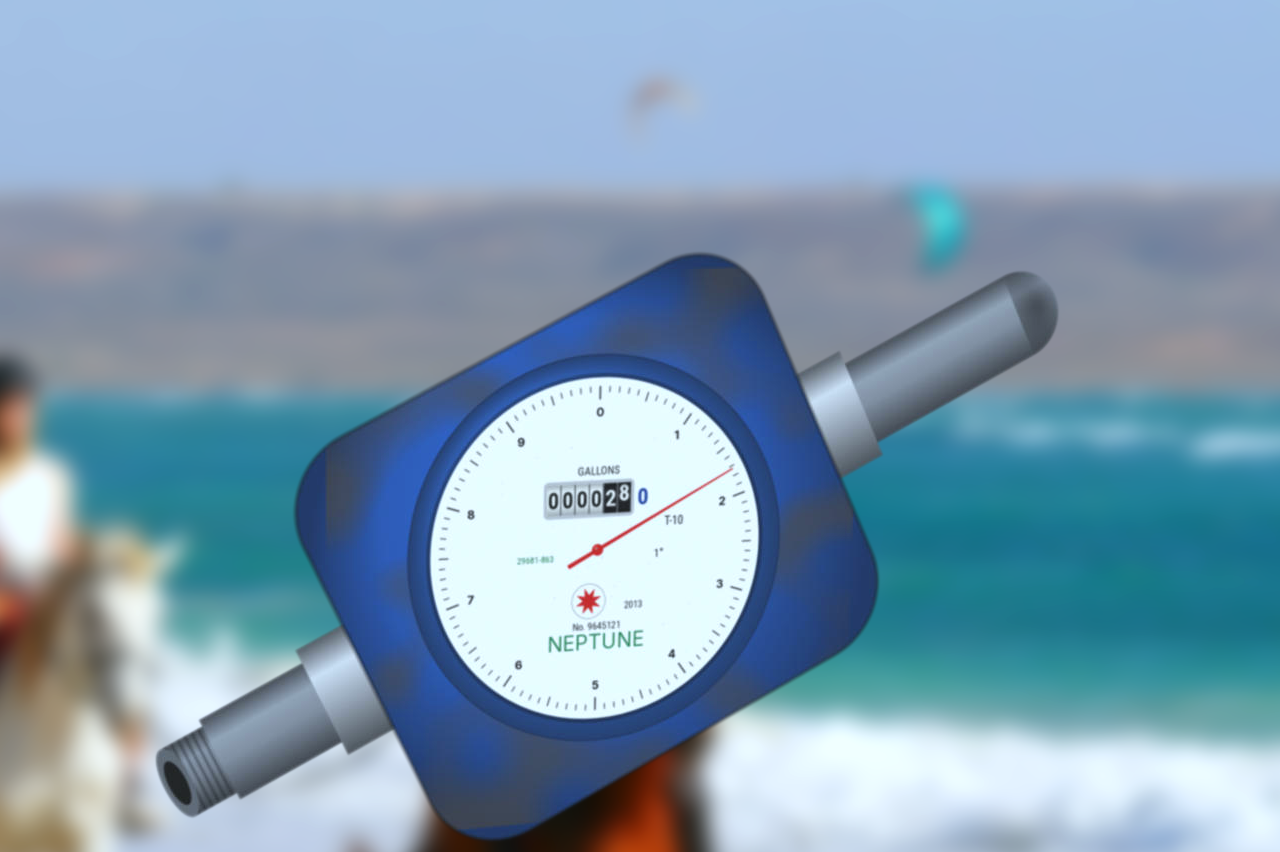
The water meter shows 281.7,gal
